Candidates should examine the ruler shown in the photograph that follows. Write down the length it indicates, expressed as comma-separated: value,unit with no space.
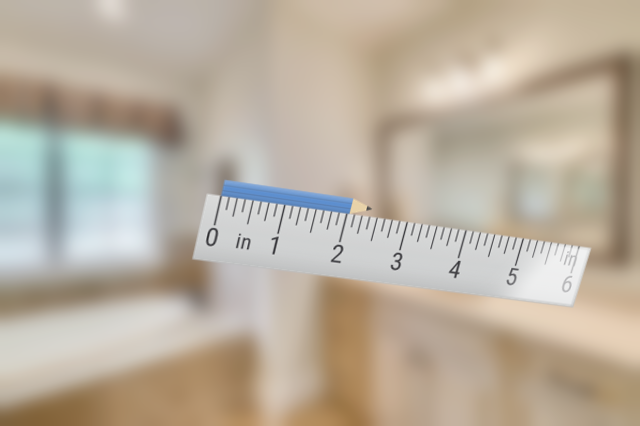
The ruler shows 2.375,in
